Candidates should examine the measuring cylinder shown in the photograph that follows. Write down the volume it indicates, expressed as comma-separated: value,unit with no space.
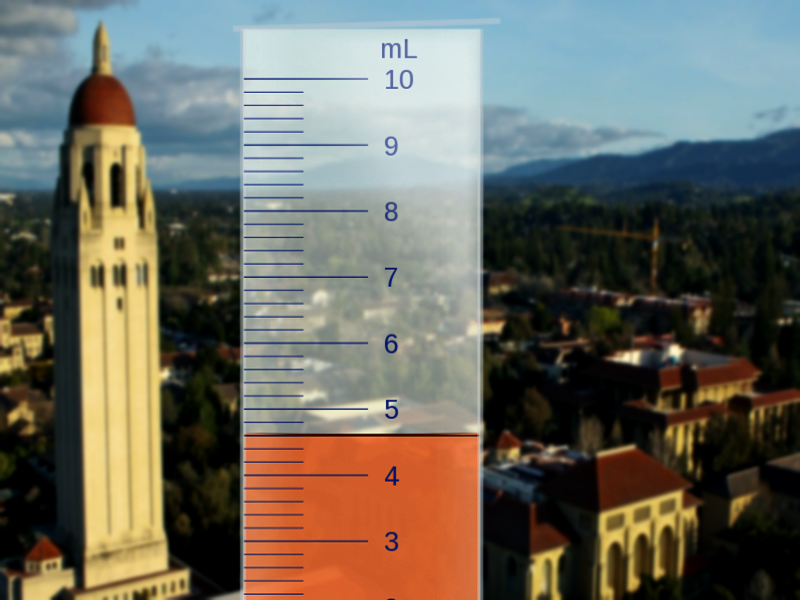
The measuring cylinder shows 4.6,mL
